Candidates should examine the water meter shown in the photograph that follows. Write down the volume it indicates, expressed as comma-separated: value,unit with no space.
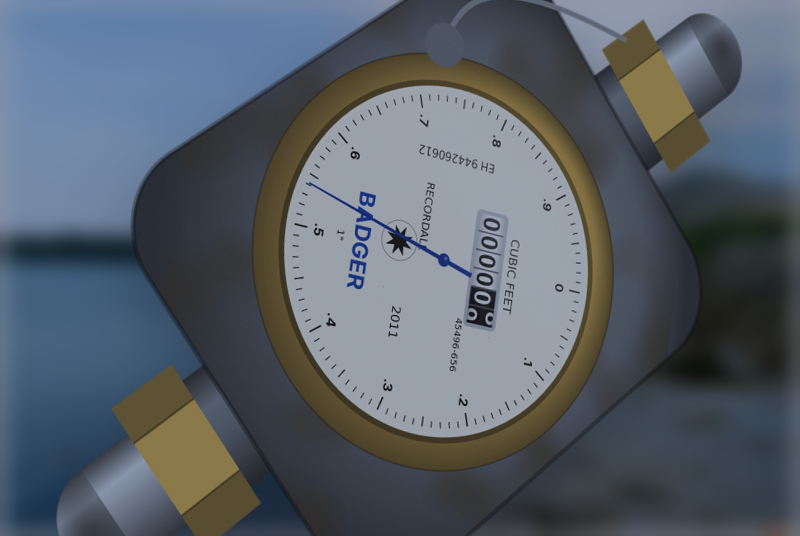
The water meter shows 8.54,ft³
